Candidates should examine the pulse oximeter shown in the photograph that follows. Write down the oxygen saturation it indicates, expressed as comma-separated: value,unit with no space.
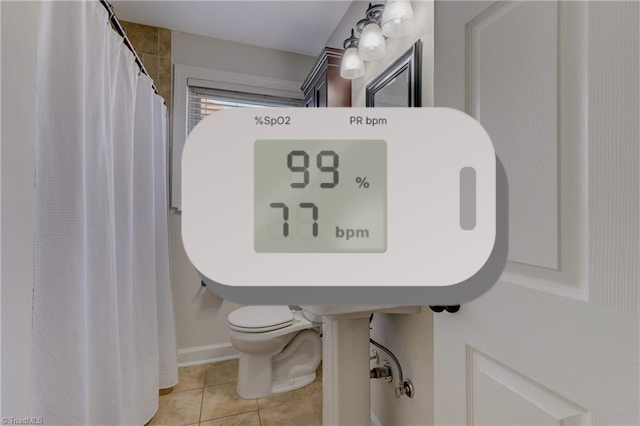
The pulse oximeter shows 99,%
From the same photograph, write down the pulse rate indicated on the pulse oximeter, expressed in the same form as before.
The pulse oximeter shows 77,bpm
